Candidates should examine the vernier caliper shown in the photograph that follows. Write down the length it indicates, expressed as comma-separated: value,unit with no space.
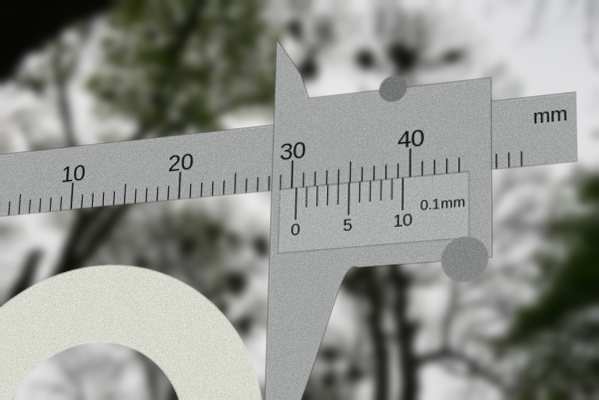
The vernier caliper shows 30.4,mm
